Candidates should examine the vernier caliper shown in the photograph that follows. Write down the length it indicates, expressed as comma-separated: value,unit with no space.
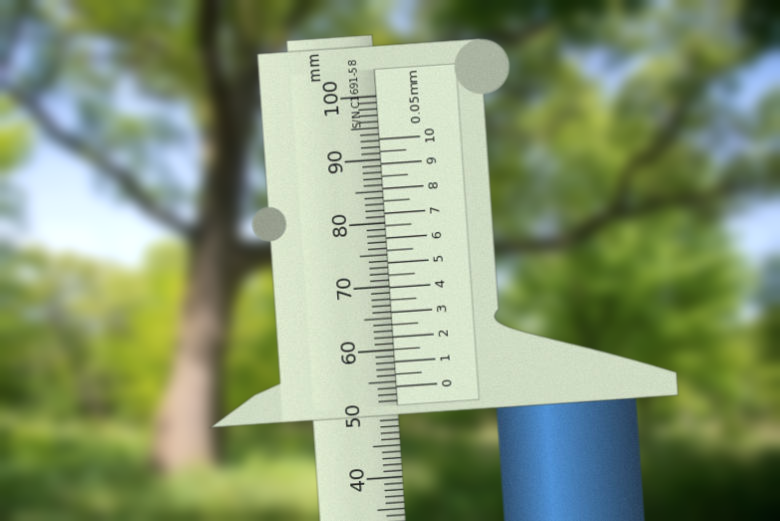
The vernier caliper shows 54.2,mm
